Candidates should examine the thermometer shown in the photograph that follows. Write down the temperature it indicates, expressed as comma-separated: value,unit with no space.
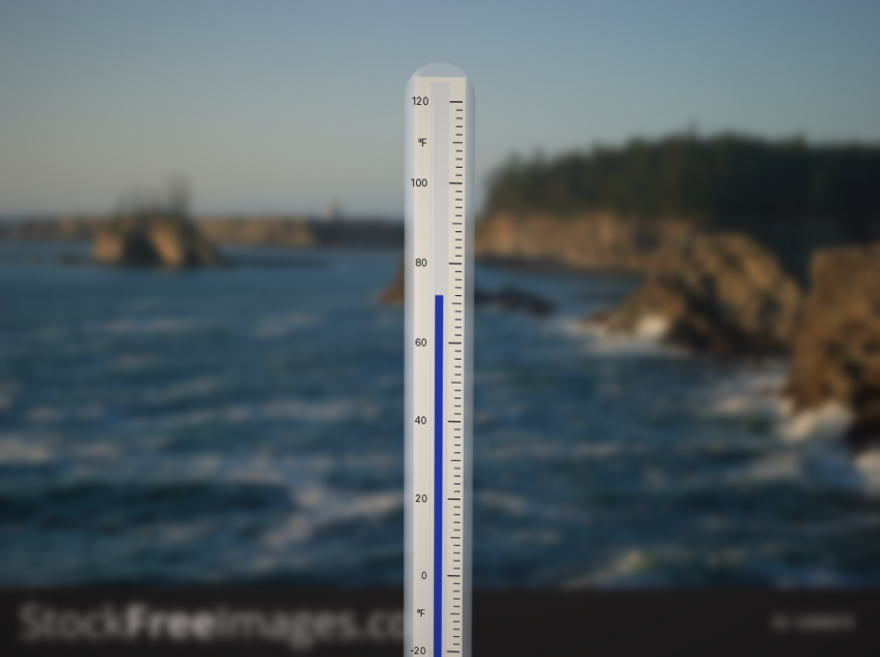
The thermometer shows 72,°F
